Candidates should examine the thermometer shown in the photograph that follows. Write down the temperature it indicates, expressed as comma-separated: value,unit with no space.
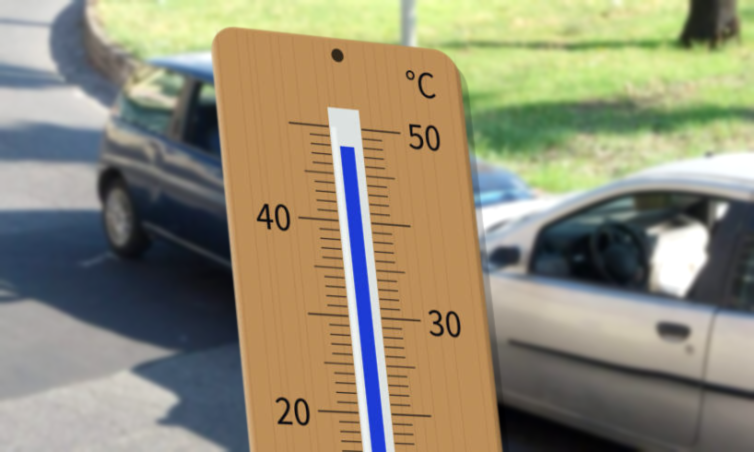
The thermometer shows 48,°C
